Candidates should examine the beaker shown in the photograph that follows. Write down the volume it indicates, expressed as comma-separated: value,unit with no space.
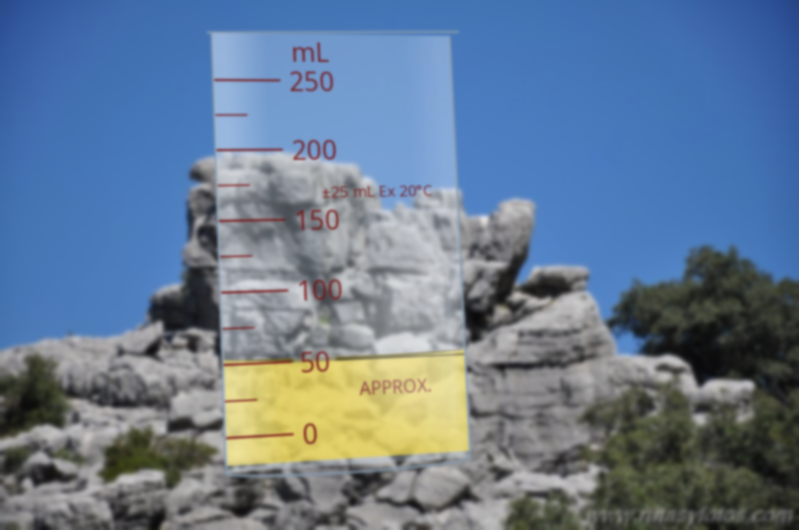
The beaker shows 50,mL
